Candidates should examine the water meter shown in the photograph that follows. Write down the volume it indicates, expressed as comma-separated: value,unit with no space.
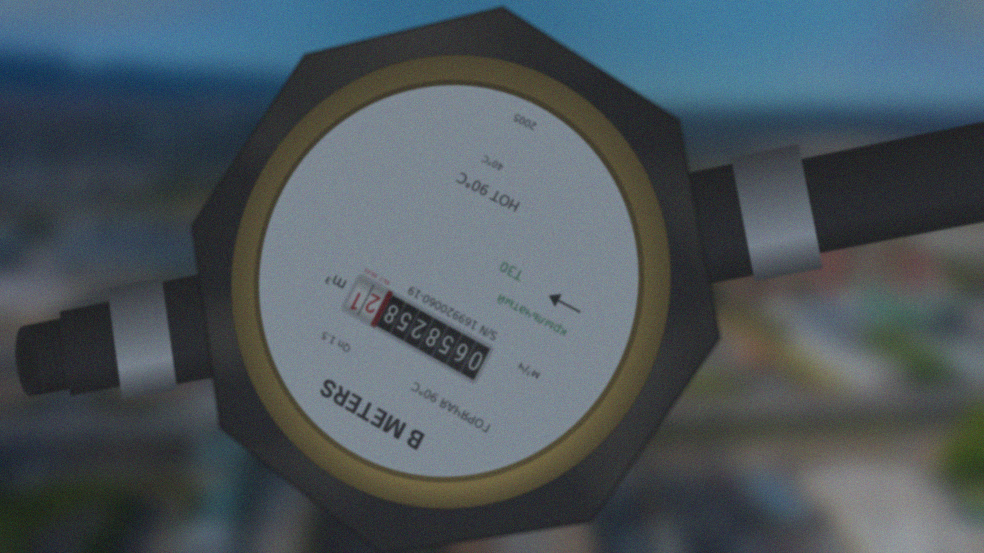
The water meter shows 658258.21,m³
